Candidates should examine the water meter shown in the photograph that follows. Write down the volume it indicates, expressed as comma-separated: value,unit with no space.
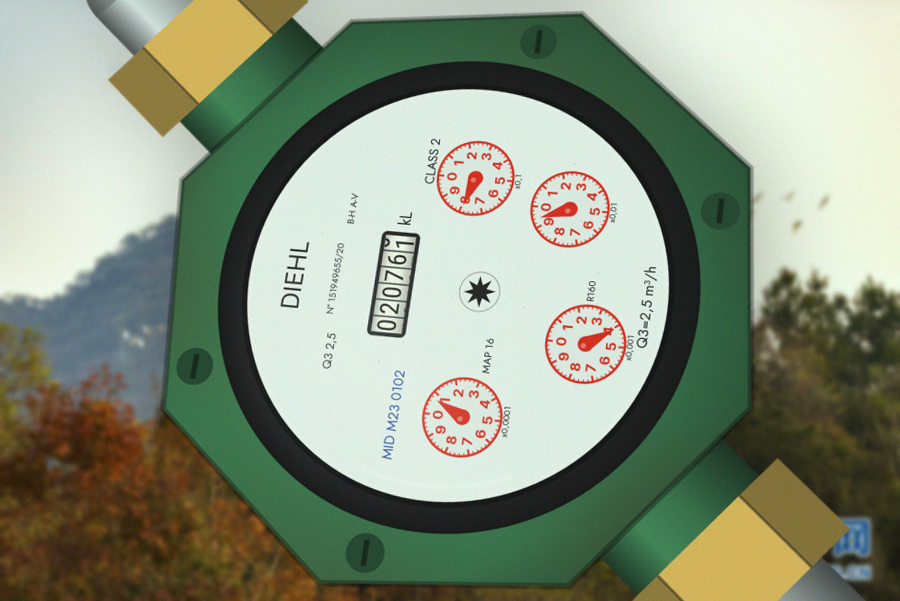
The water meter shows 20760.7940,kL
